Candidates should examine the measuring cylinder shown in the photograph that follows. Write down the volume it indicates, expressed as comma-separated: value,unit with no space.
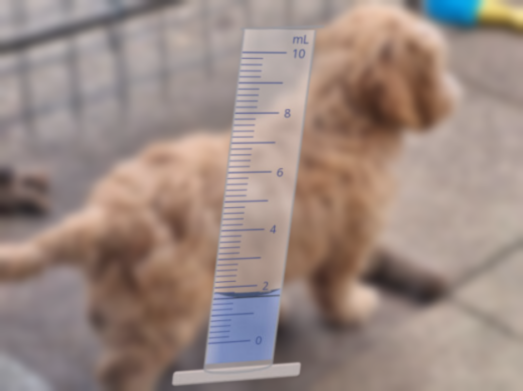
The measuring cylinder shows 1.6,mL
